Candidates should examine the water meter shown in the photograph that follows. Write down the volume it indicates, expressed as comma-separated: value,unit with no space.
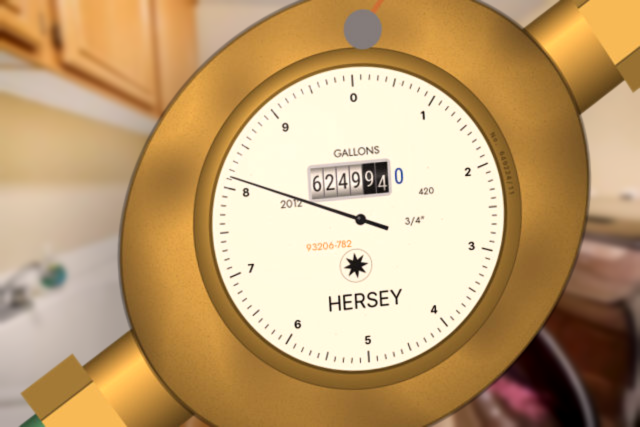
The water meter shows 6249938.1,gal
